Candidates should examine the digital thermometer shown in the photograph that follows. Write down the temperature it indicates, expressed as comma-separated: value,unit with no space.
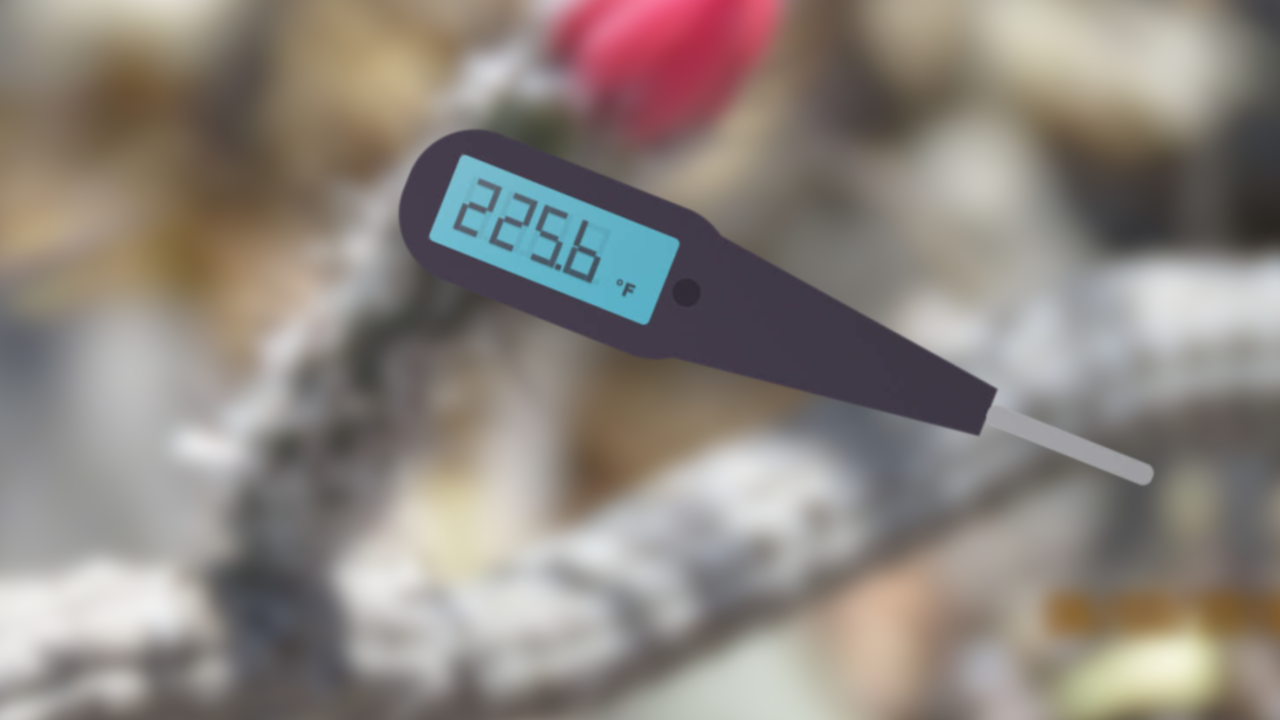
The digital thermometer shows 225.6,°F
